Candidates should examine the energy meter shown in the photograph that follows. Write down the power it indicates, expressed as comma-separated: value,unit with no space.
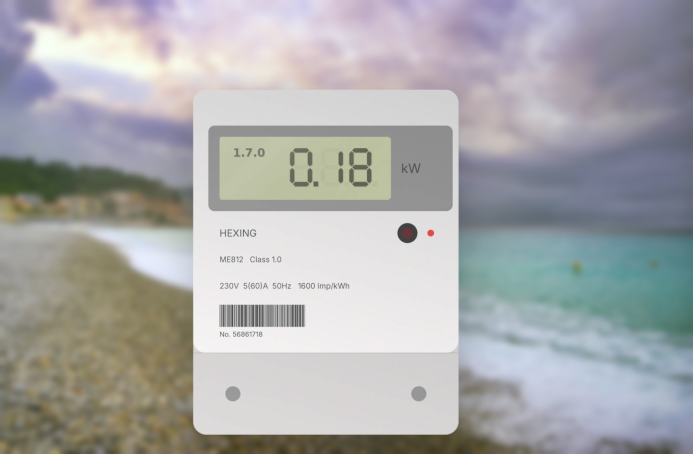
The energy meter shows 0.18,kW
